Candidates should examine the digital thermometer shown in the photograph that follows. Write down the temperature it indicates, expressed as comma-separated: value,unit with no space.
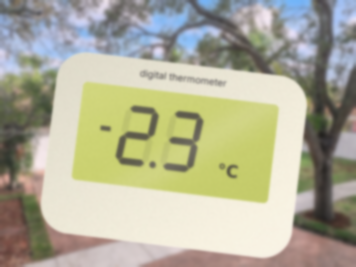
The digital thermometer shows -2.3,°C
